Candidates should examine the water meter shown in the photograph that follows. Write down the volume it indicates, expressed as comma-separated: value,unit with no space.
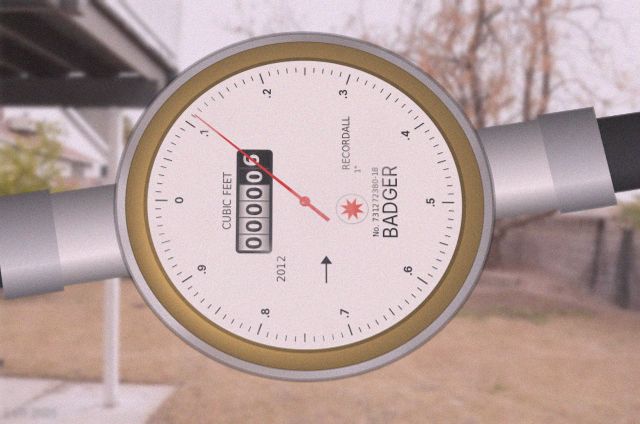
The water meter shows 6.11,ft³
